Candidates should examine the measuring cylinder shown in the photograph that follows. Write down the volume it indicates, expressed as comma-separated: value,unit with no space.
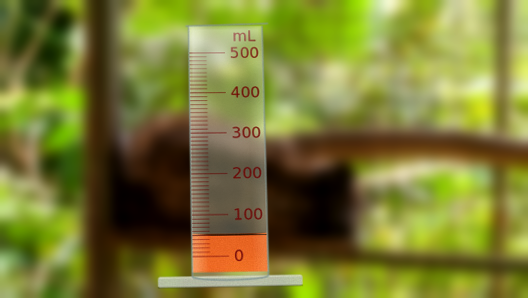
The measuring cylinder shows 50,mL
